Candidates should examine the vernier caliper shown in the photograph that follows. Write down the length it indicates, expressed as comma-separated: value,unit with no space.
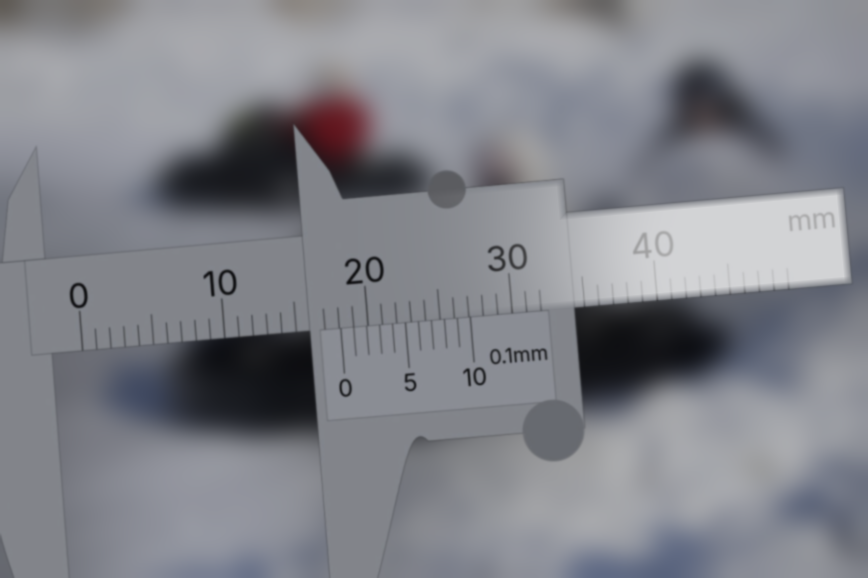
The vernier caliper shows 18.1,mm
